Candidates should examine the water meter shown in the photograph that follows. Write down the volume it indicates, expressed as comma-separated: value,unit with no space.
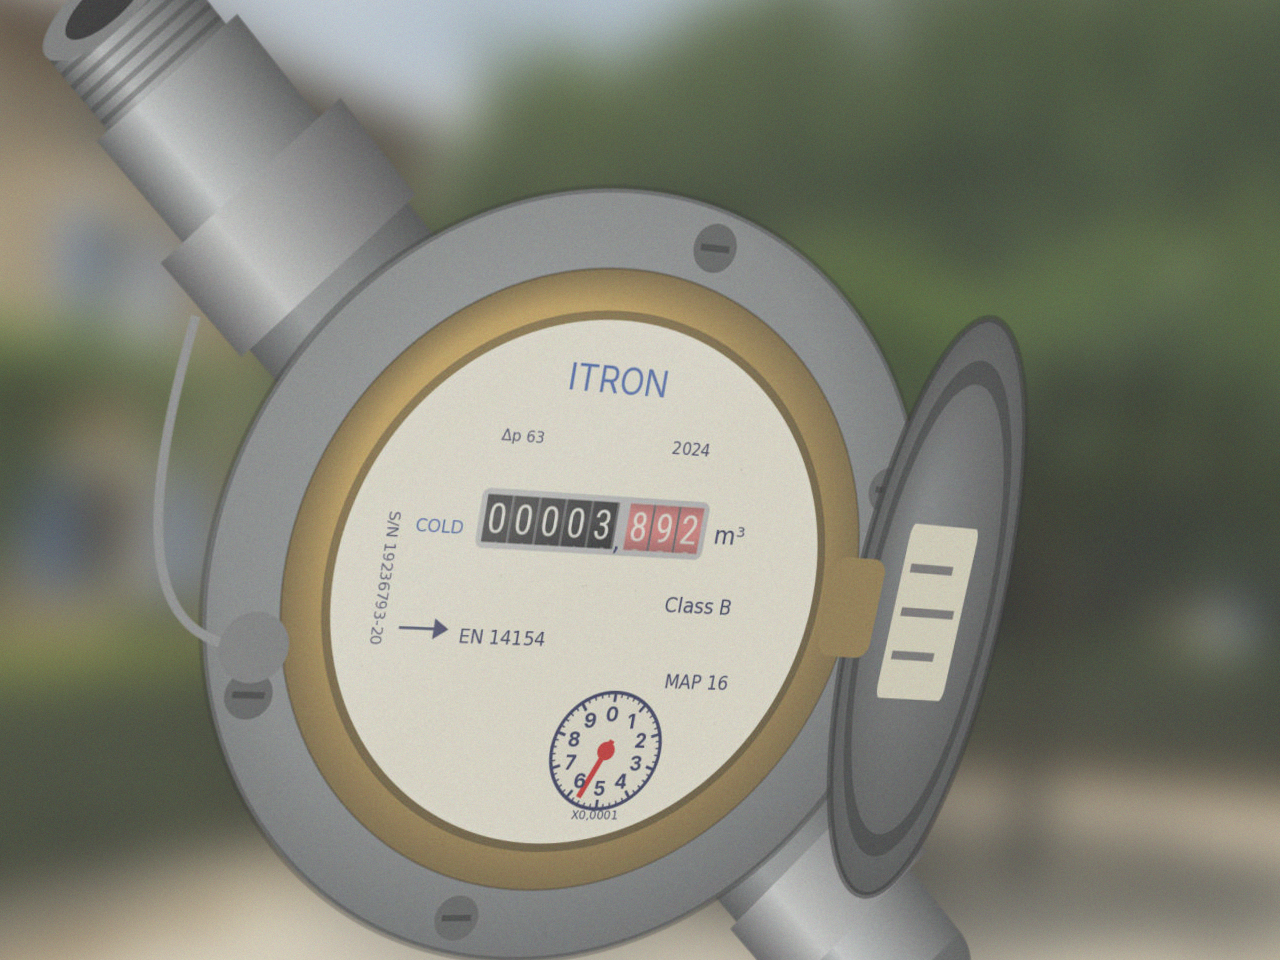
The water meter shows 3.8925,m³
